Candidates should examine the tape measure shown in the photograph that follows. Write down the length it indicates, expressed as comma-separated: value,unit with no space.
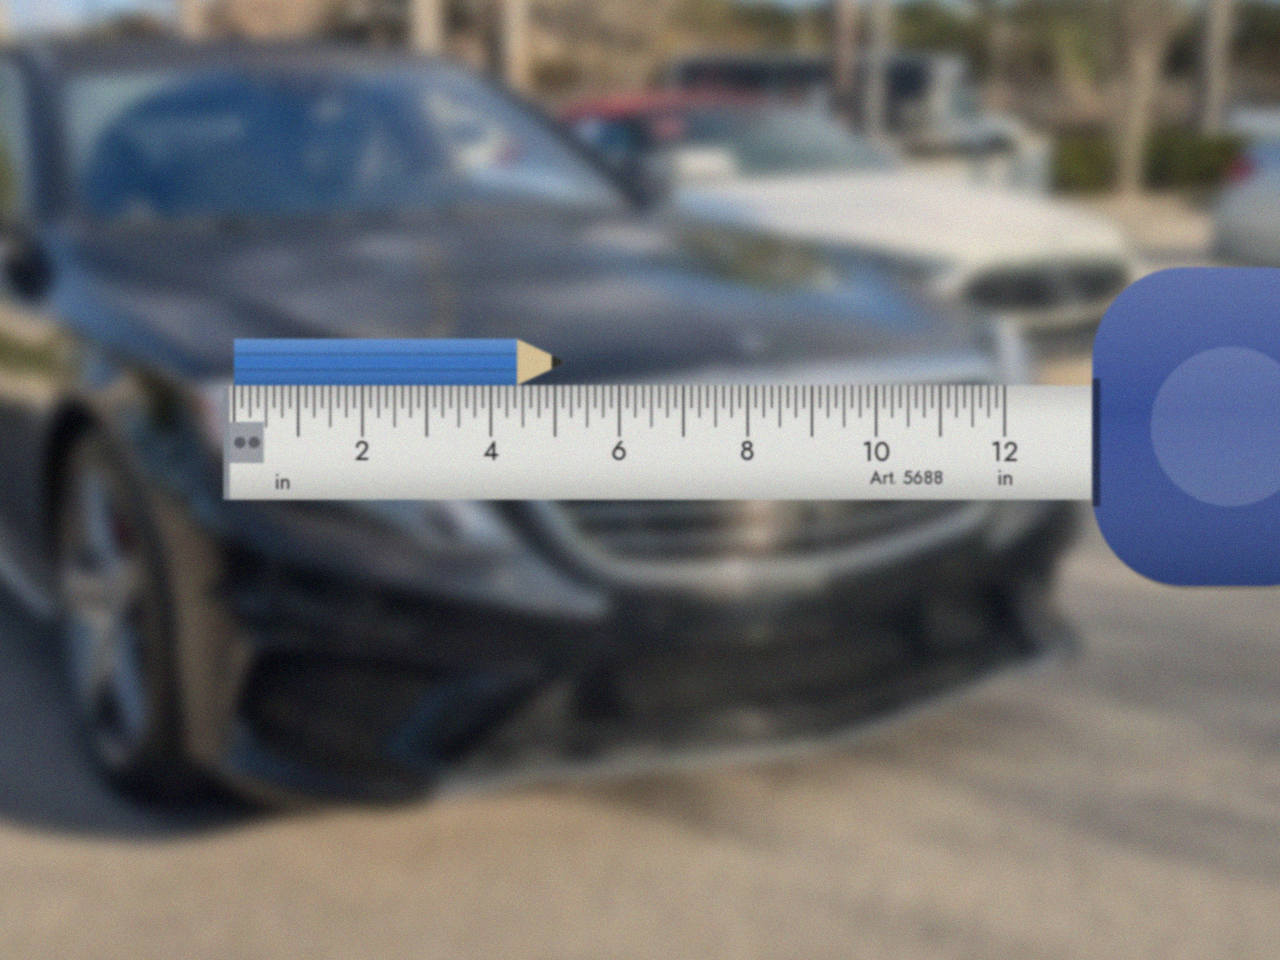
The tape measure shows 5.125,in
